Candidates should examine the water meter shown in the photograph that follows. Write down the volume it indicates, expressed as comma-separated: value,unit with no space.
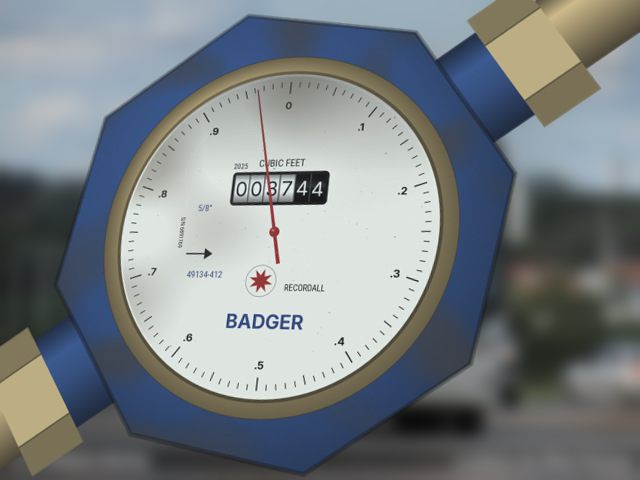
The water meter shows 3743.96,ft³
